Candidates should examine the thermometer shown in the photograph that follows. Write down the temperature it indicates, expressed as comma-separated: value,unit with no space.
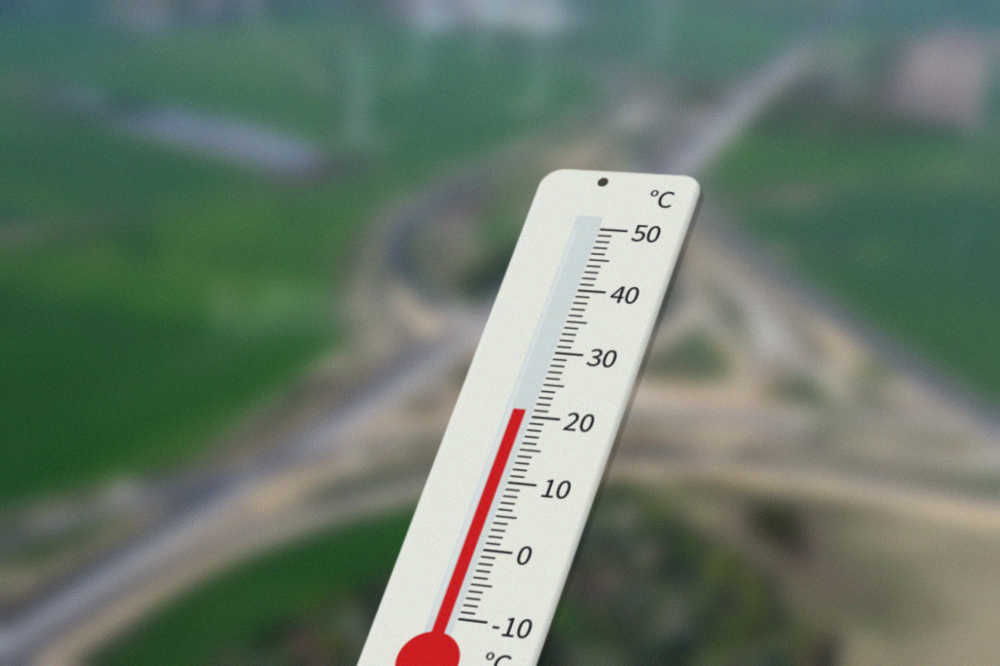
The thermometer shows 21,°C
